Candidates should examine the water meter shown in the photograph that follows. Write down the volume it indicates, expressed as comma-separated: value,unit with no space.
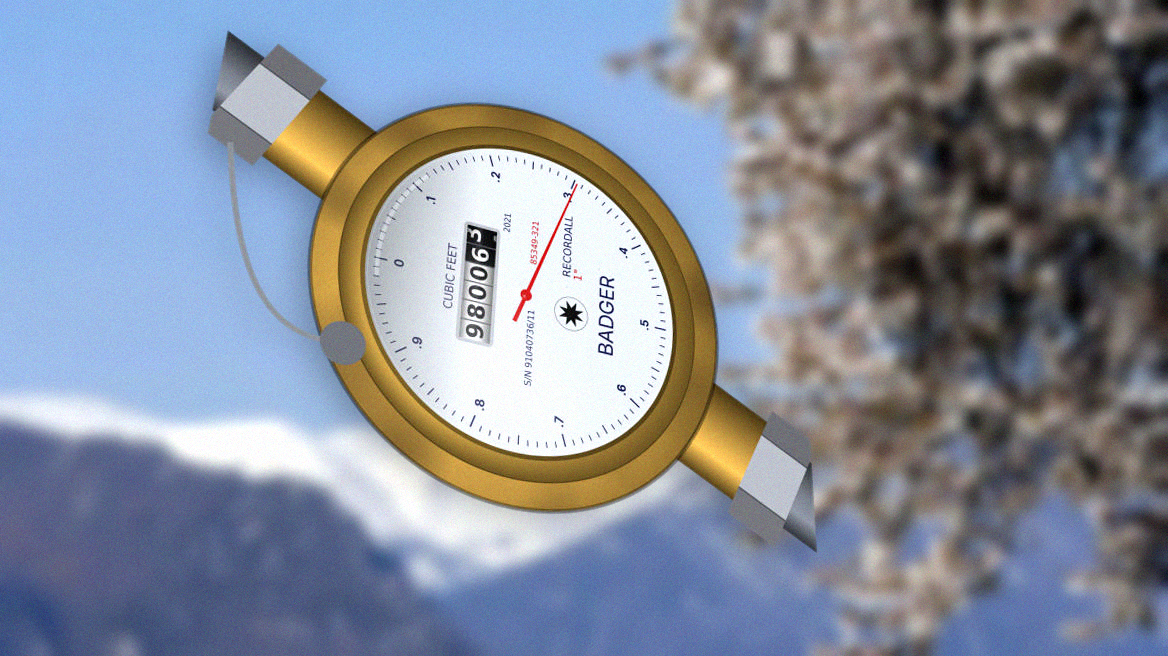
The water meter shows 980063.30,ft³
